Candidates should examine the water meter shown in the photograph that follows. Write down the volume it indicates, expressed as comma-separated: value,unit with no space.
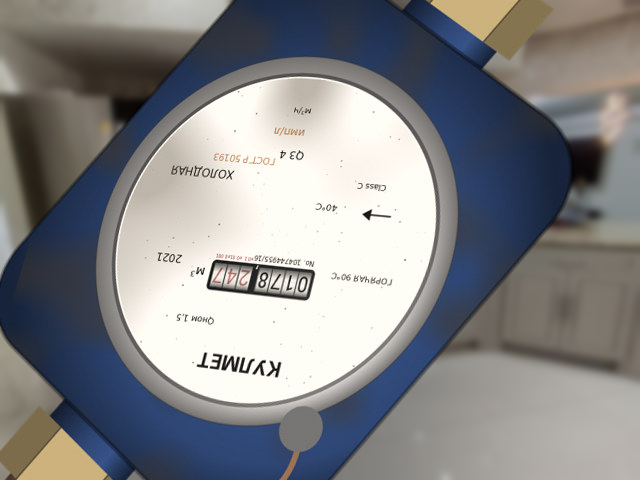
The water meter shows 178.247,m³
